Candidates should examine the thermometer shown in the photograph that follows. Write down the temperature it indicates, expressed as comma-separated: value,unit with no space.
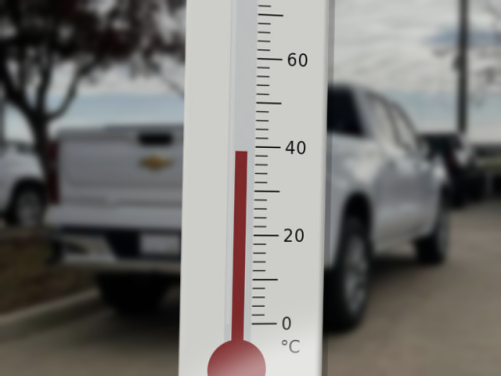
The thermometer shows 39,°C
